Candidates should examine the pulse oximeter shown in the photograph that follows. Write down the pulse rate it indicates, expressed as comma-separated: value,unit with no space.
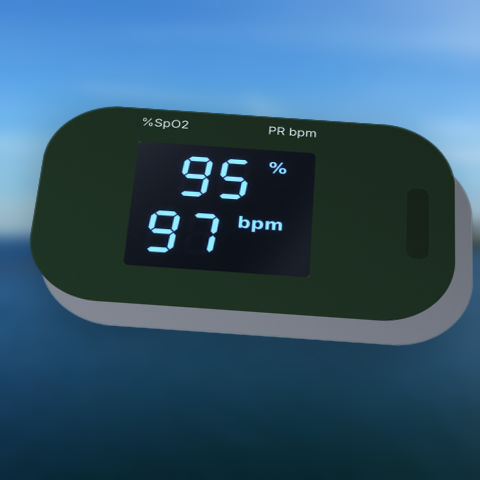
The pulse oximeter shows 97,bpm
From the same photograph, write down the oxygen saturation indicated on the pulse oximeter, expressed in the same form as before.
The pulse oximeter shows 95,%
